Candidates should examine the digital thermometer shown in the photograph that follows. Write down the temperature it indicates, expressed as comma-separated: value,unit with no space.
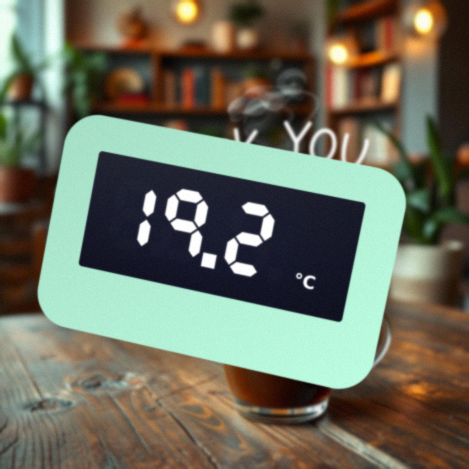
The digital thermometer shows 19.2,°C
